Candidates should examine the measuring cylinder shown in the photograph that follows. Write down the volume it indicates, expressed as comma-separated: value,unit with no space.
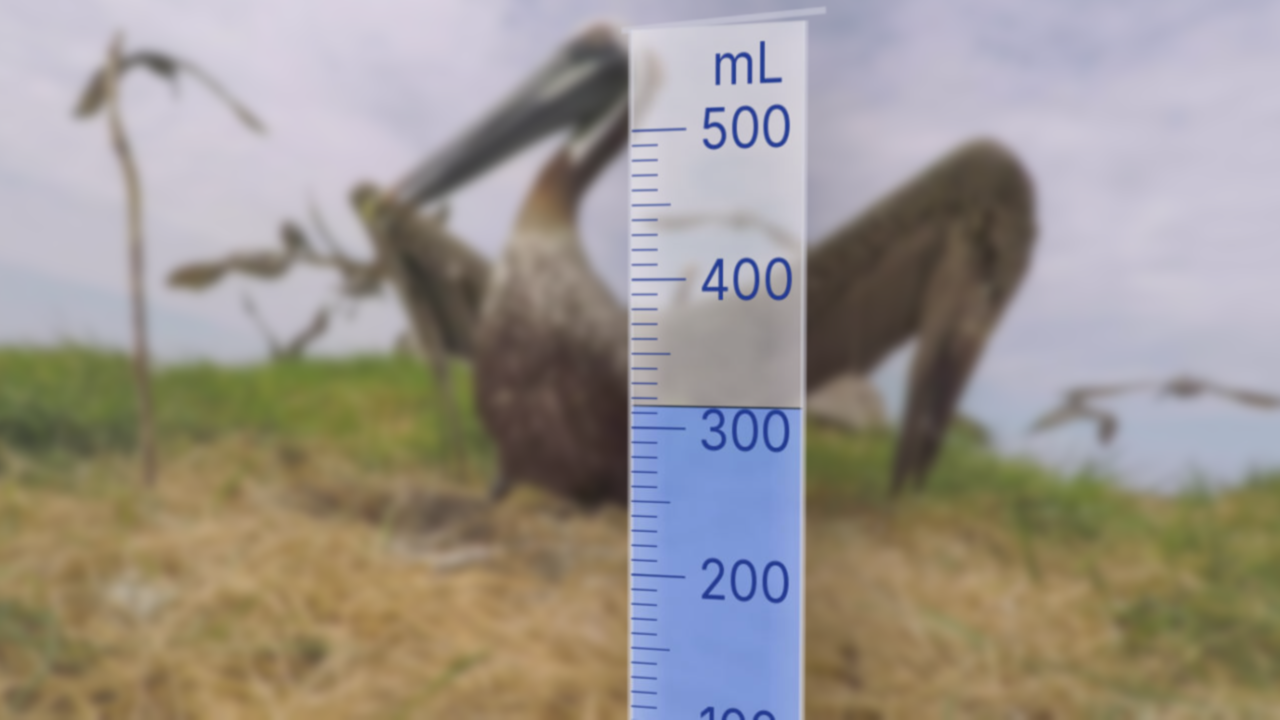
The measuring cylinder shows 315,mL
